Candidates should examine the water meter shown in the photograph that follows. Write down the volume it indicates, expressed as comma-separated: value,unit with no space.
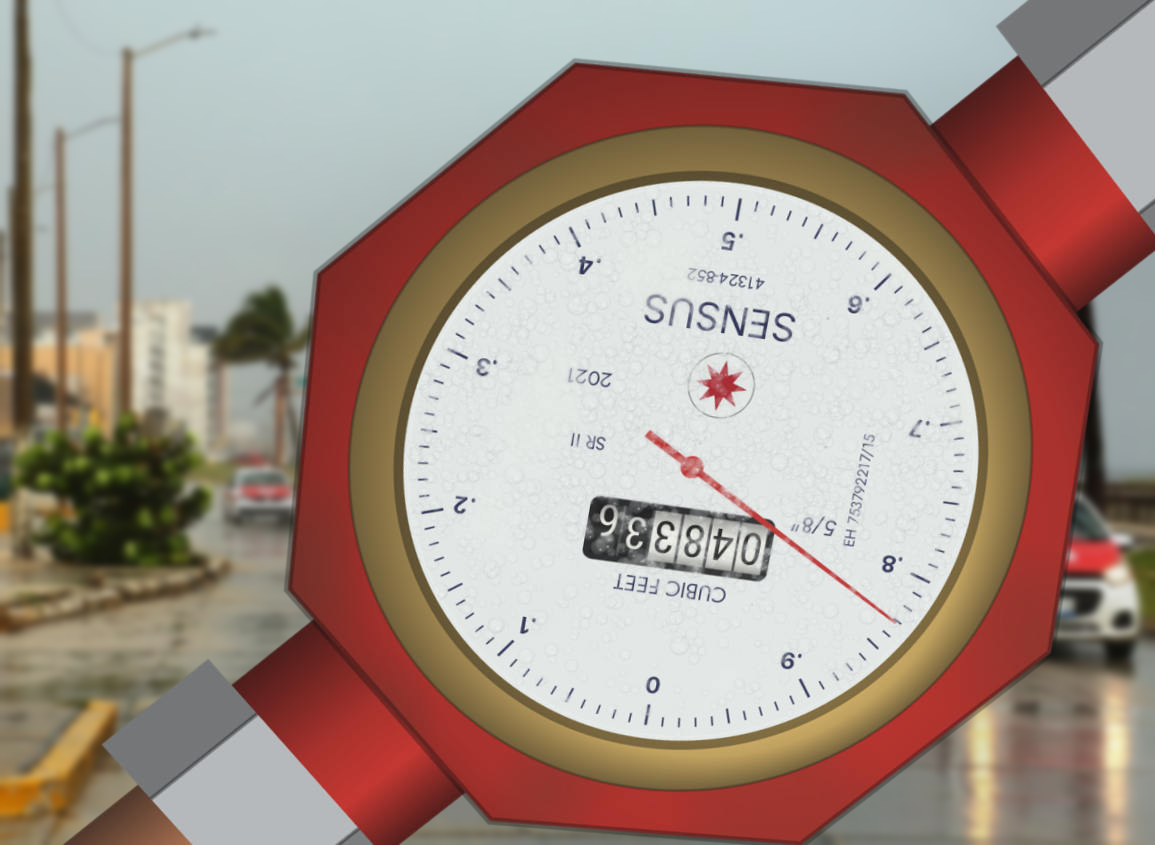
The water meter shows 48335.83,ft³
